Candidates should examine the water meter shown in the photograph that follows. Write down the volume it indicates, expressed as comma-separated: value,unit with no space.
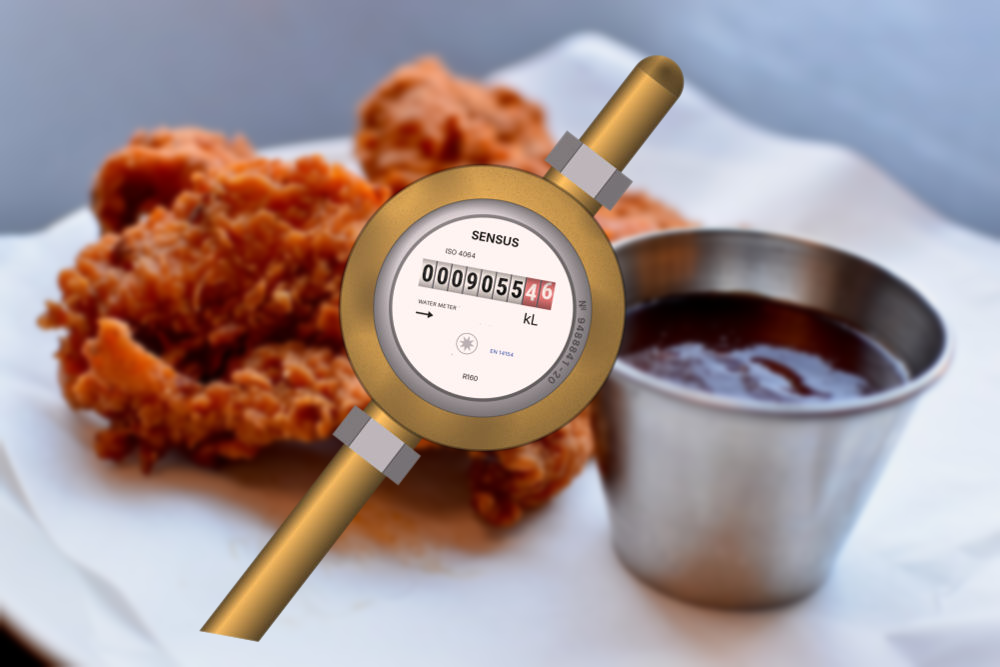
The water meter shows 9055.46,kL
